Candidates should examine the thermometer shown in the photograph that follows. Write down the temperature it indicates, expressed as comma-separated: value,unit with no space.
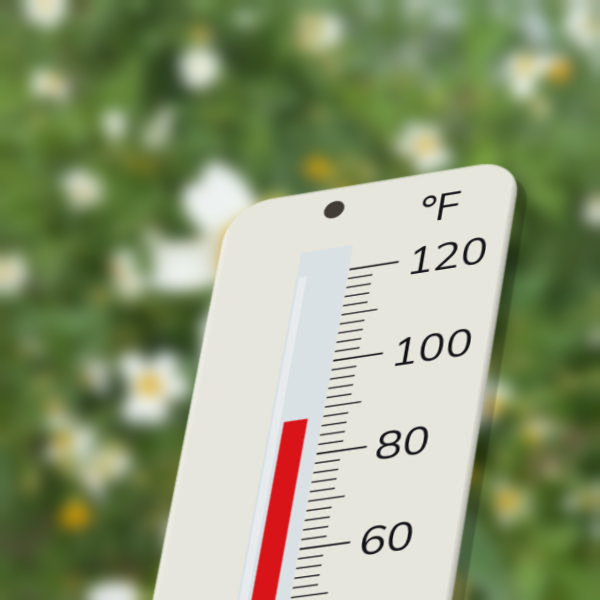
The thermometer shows 88,°F
